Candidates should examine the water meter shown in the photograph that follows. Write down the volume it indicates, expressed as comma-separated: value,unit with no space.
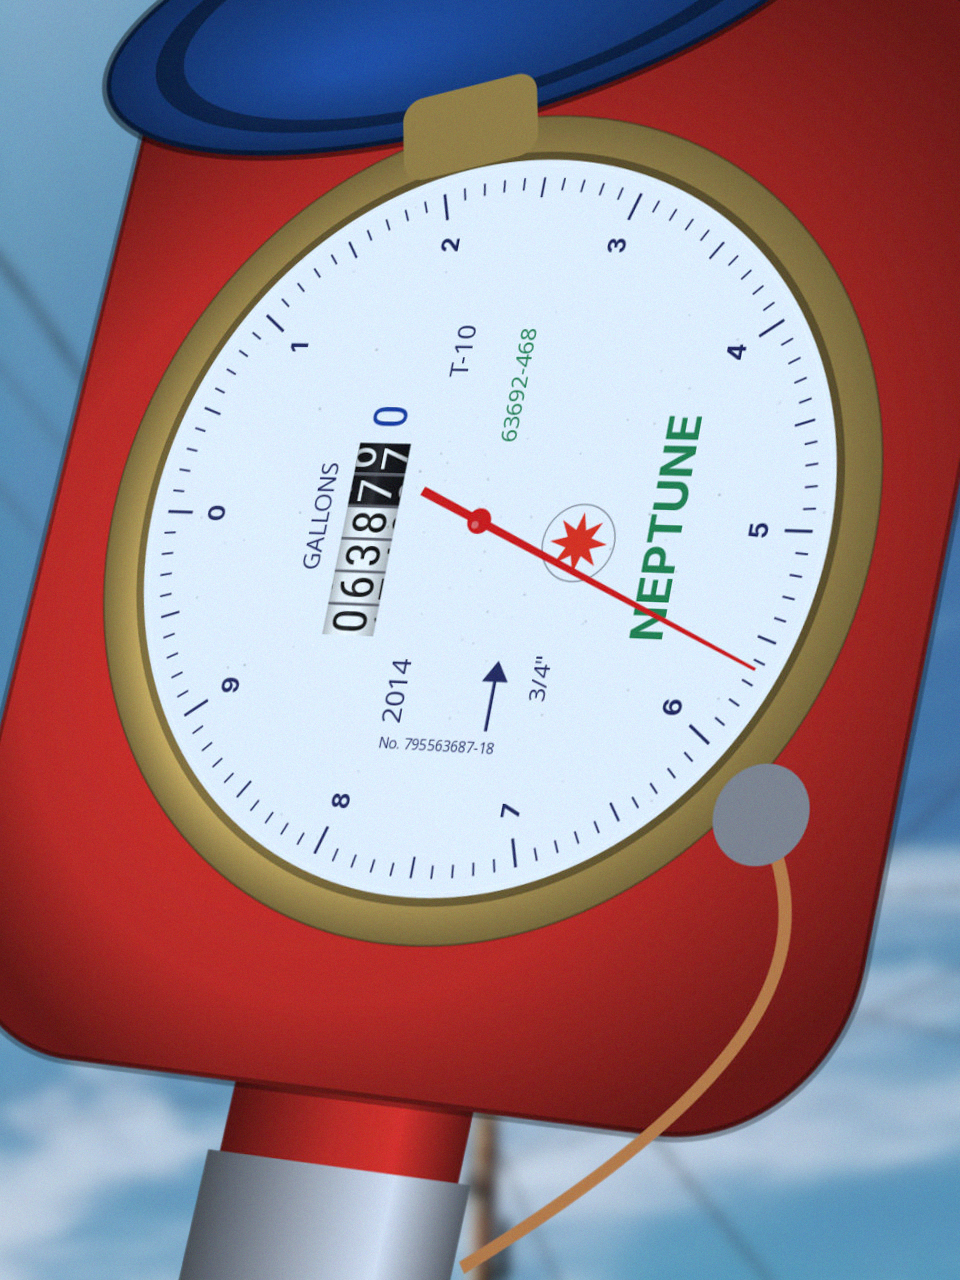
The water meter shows 638765.6,gal
